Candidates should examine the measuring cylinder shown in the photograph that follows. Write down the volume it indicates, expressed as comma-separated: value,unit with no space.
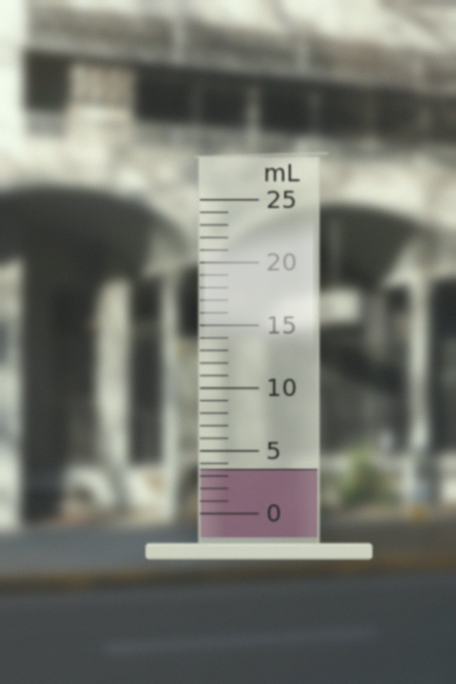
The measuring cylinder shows 3.5,mL
